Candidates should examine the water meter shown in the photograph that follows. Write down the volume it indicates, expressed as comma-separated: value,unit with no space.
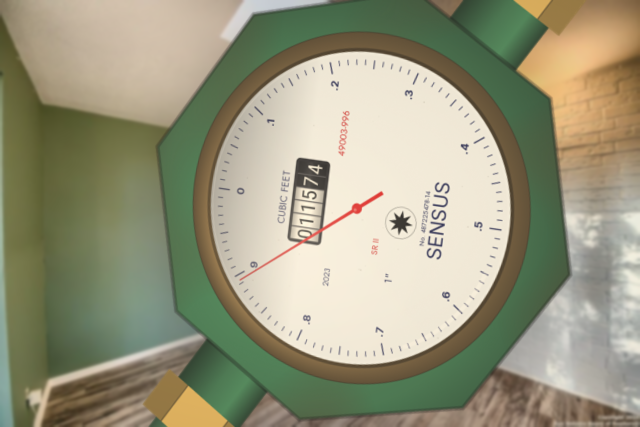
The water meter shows 11573.89,ft³
